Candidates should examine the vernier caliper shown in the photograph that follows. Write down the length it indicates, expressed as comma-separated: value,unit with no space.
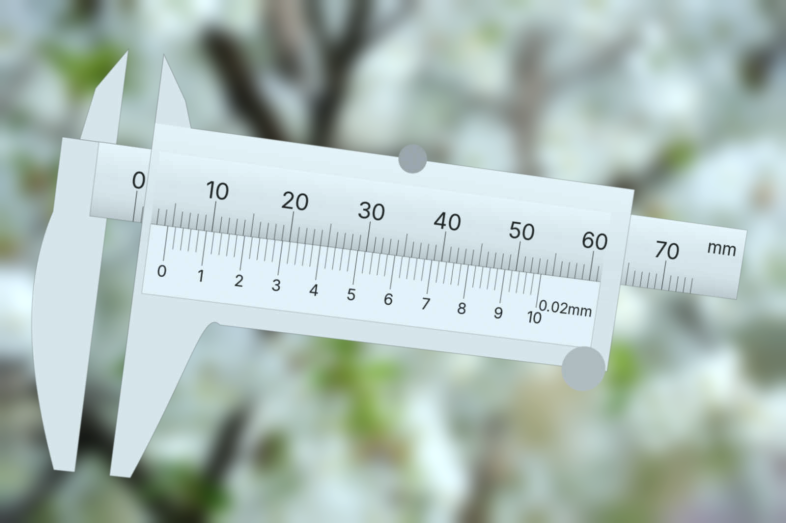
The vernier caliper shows 4.4,mm
